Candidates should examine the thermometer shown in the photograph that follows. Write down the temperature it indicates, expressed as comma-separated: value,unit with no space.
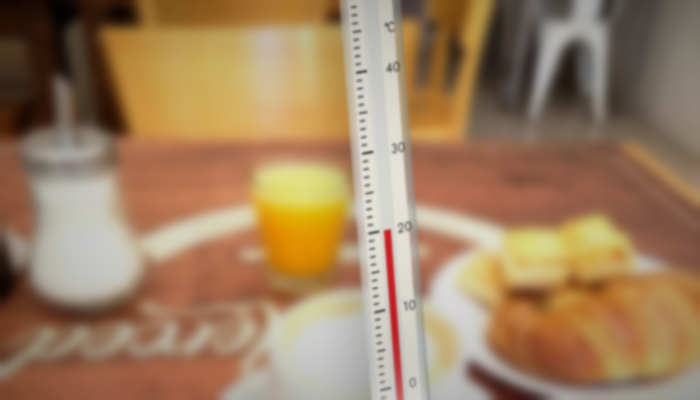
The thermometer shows 20,°C
